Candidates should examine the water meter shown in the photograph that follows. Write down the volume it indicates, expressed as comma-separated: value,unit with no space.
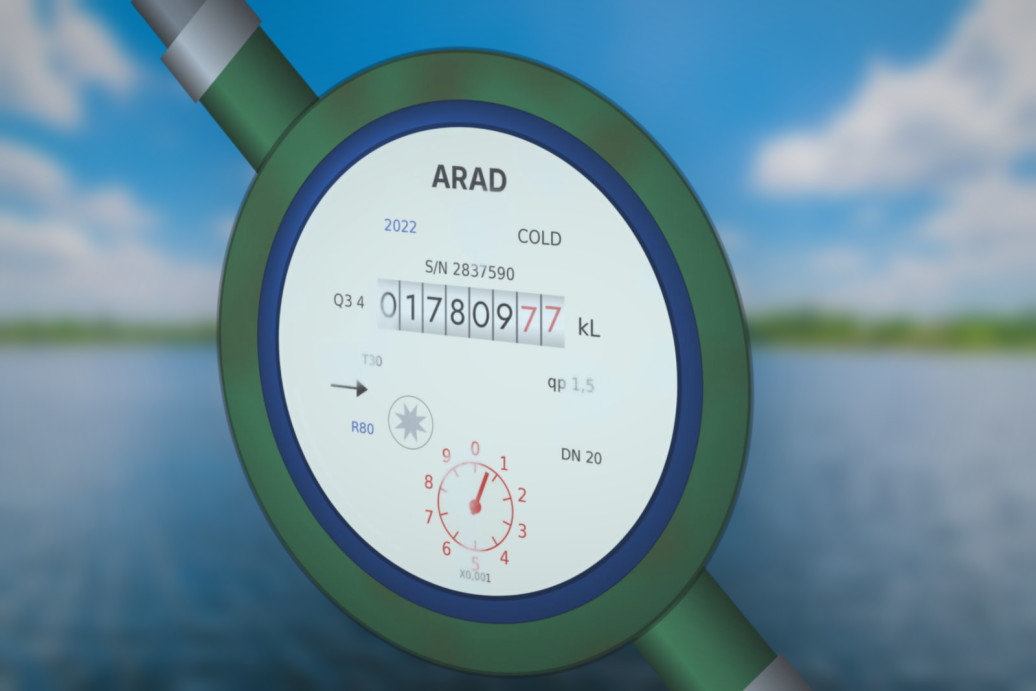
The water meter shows 17809.770,kL
